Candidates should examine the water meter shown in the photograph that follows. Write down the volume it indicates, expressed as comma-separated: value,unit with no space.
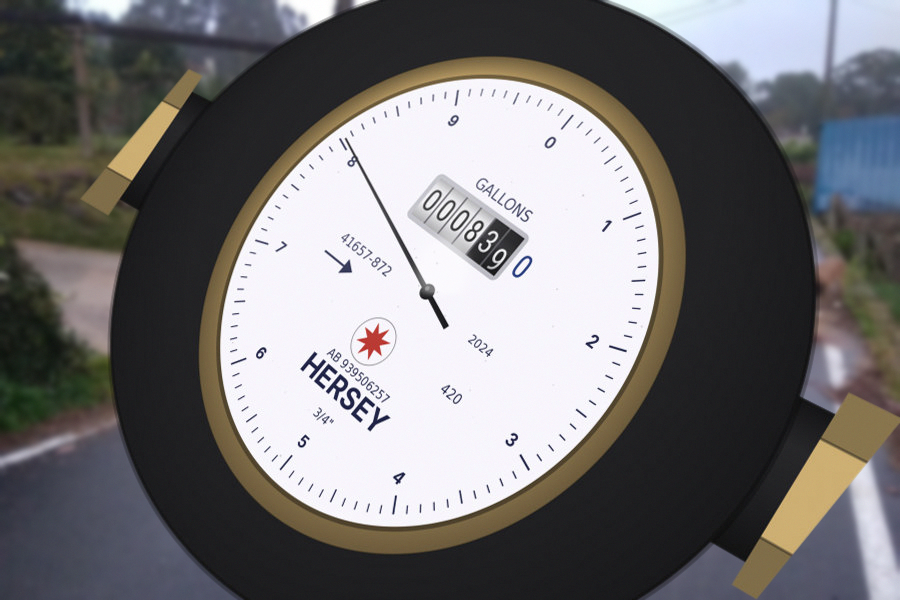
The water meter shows 8388.0,gal
